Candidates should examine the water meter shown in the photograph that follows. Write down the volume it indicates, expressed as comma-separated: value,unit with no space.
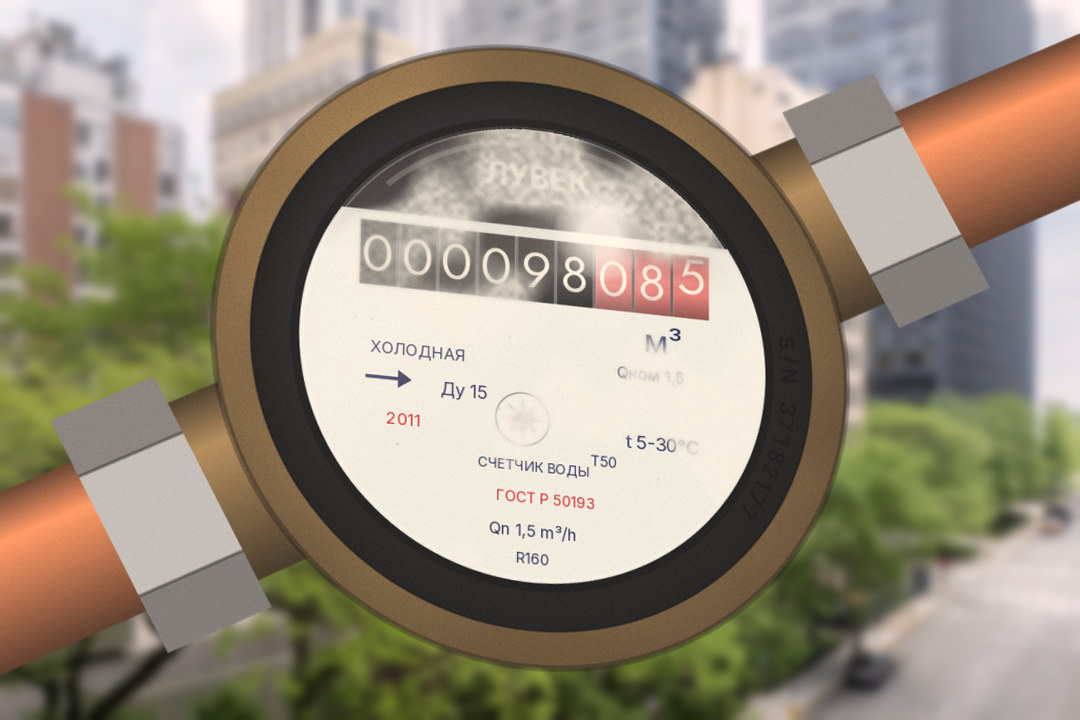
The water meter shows 98.085,m³
